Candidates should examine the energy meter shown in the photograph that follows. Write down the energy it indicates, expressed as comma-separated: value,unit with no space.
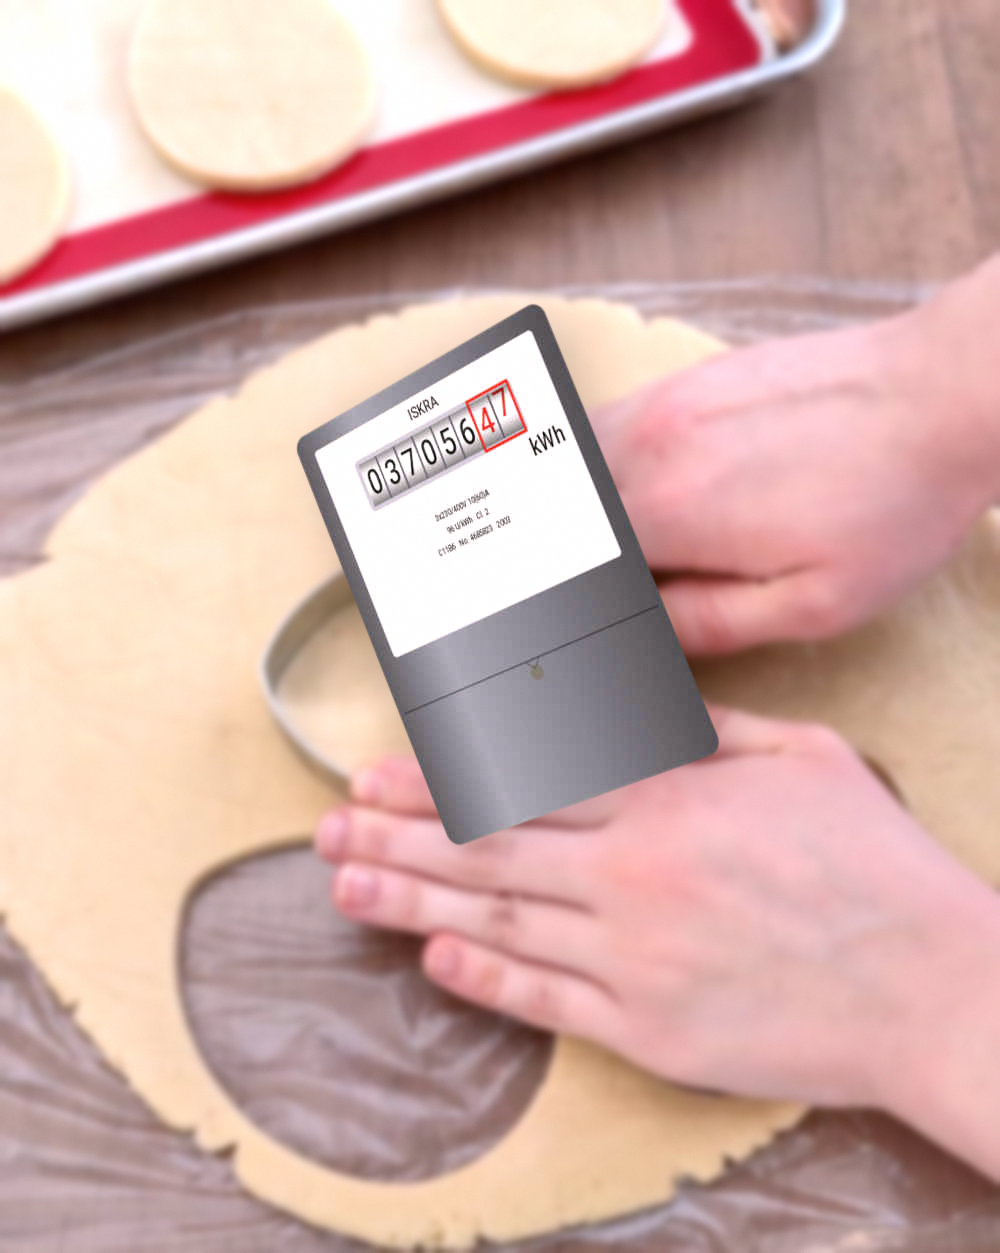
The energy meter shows 37056.47,kWh
